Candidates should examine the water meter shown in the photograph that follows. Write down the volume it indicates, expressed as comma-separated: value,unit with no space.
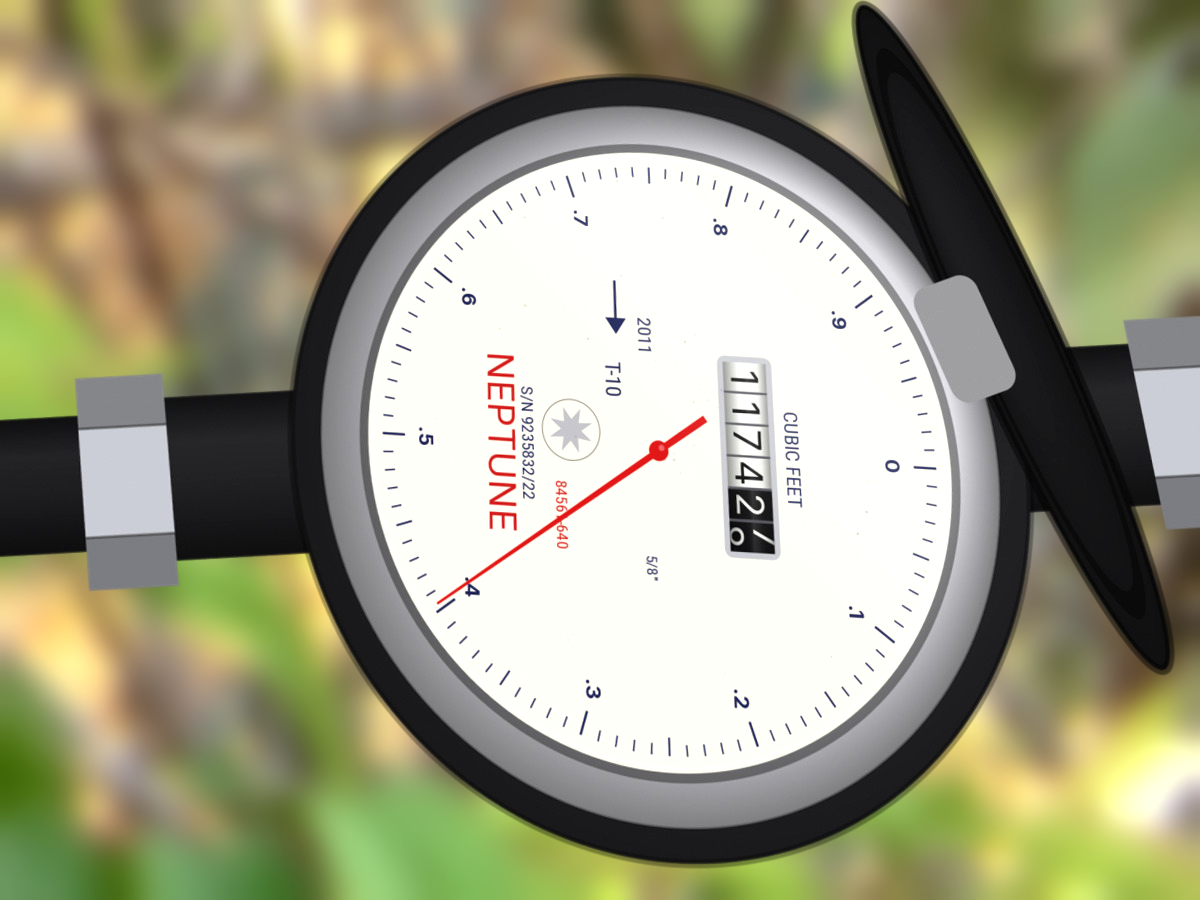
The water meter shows 117427.40,ft³
